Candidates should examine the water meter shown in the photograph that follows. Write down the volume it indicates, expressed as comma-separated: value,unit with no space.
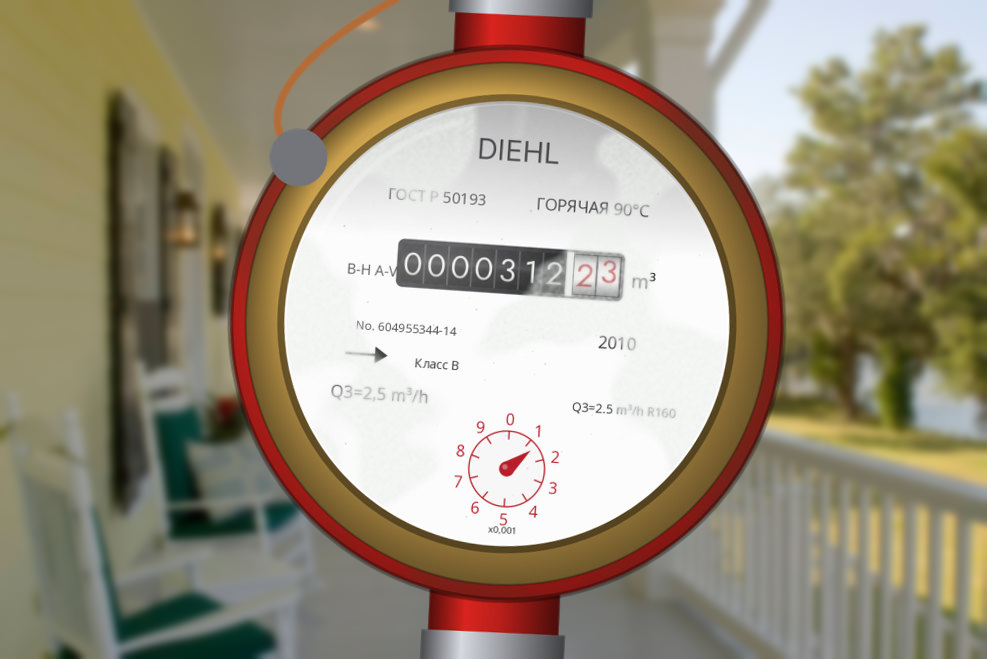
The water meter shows 312.231,m³
